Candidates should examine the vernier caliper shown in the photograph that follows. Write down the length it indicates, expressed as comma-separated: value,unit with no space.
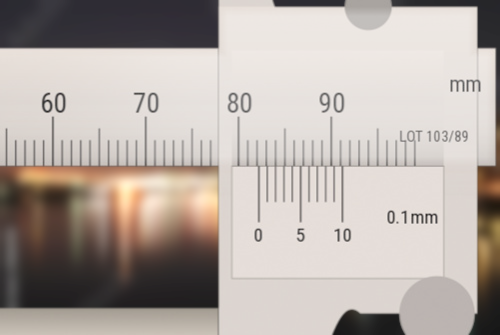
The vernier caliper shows 82.2,mm
